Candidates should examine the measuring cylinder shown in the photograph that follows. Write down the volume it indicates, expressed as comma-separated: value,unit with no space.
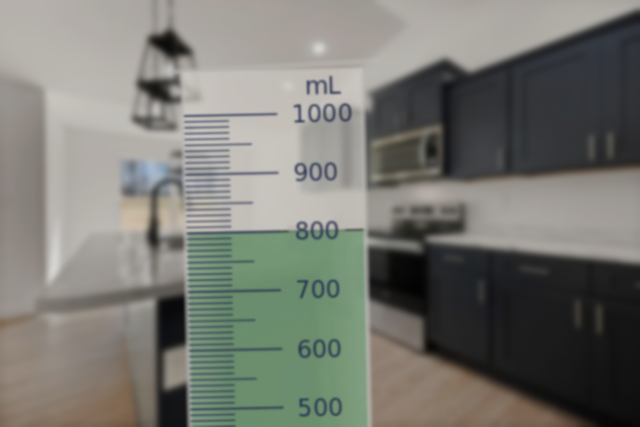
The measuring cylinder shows 800,mL
